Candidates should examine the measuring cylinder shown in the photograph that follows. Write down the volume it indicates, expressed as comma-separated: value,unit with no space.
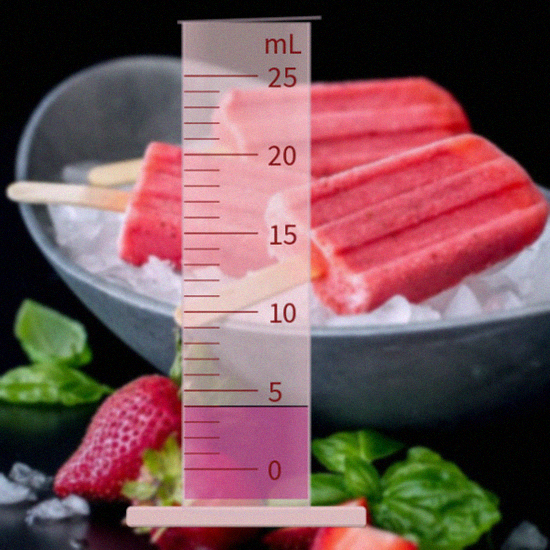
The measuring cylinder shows 4,mL
